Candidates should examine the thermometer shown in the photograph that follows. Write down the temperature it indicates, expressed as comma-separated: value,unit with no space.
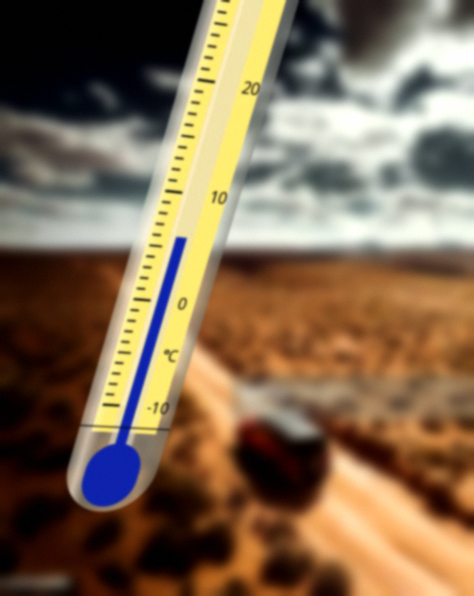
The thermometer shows 6,°C
